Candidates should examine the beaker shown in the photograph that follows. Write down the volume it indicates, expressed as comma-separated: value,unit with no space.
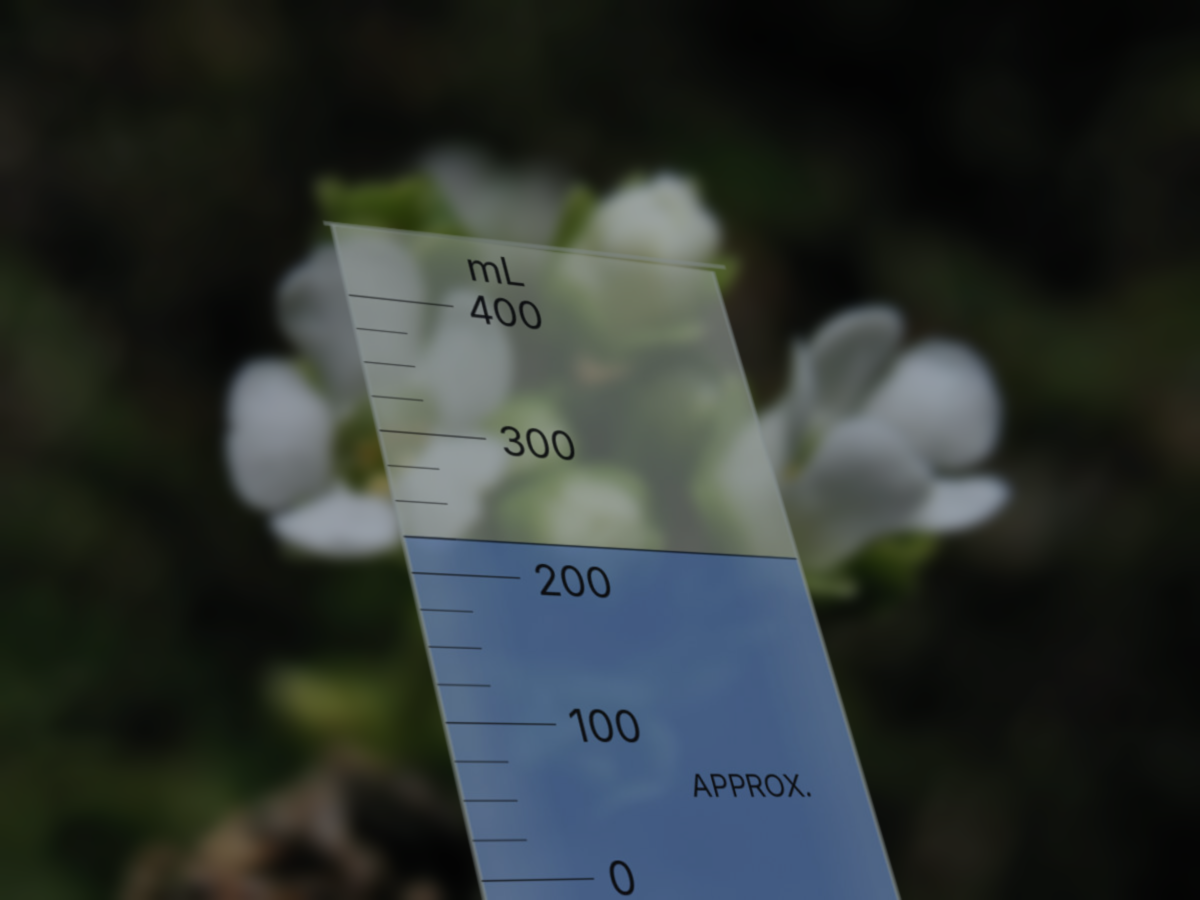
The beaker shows 225,mL
